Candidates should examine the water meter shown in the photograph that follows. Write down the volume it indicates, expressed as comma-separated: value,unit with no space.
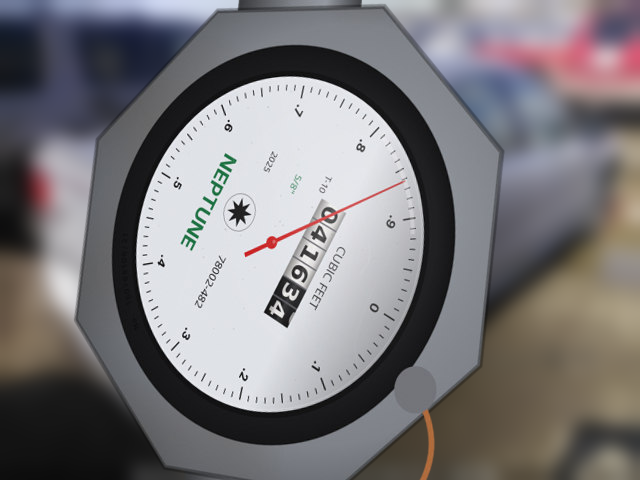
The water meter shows 41633.86,ft³
